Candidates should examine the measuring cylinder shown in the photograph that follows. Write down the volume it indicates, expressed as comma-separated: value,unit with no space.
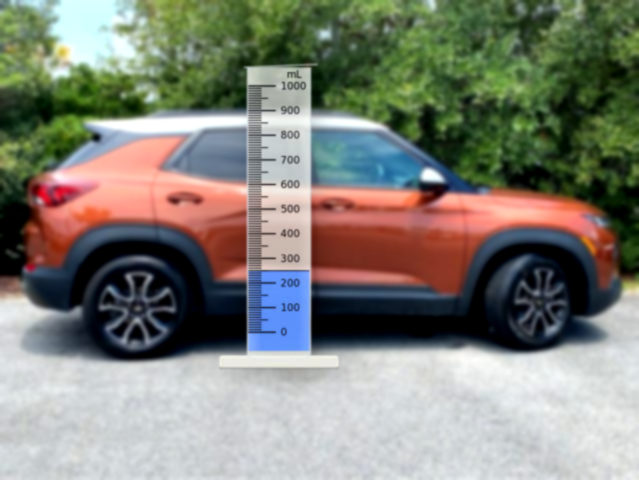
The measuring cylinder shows 250,mL
